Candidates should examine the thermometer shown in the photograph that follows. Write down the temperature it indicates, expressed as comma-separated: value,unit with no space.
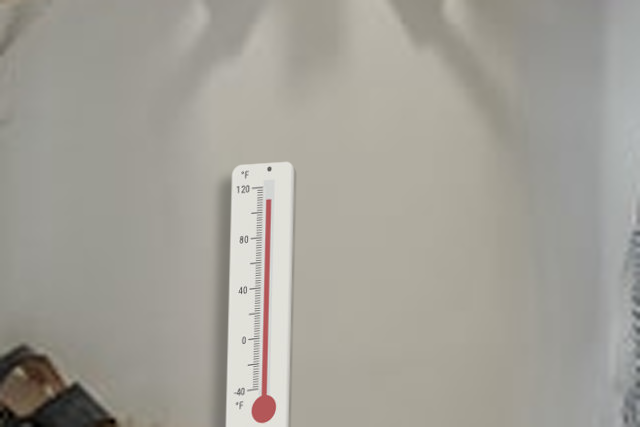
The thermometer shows 110,°F
